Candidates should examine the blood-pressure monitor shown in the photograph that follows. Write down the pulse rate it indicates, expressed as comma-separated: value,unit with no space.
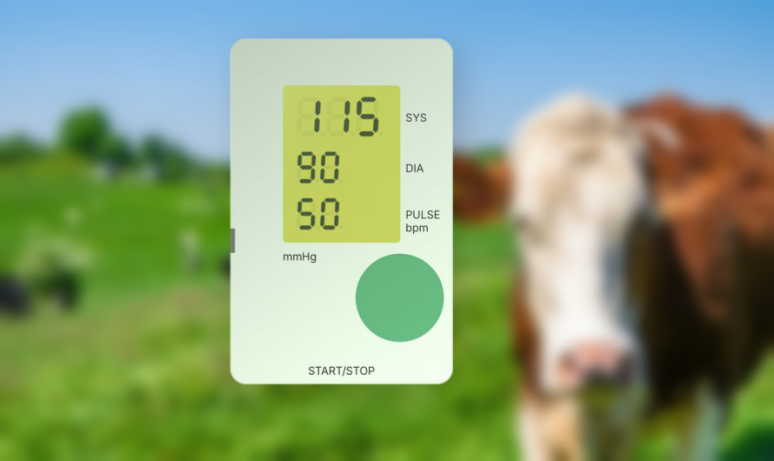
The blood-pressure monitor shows 50,bpm
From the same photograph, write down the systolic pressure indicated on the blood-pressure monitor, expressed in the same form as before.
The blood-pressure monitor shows 115,mmHg
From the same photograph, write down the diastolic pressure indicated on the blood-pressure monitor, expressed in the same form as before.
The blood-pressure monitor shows 90,mmHg
